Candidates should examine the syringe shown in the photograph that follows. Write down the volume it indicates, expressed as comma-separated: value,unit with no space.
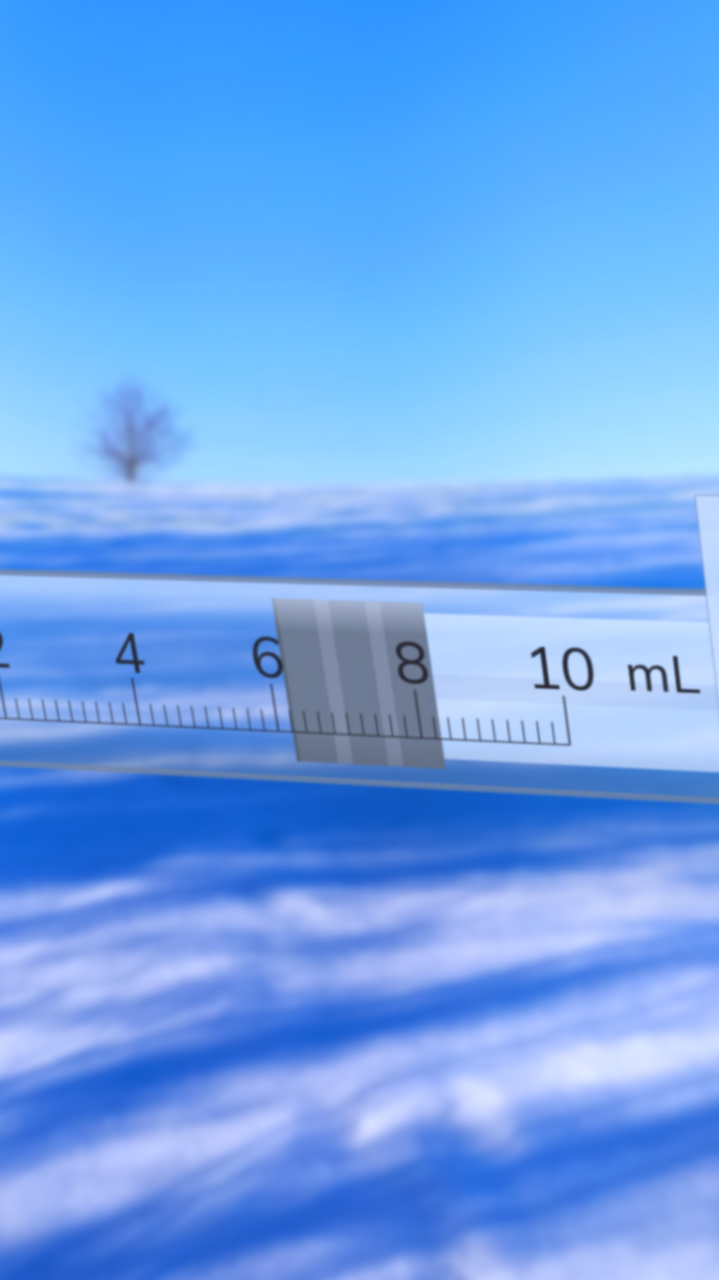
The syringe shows 6.2,mL
